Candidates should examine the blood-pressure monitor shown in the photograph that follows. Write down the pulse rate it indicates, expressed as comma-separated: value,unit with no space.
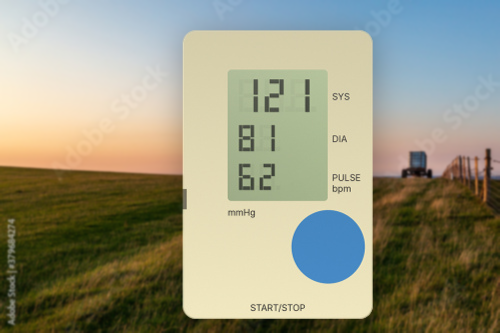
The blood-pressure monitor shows 62,bpm
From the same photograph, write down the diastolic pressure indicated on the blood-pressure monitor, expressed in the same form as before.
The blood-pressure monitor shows 81,mmHg
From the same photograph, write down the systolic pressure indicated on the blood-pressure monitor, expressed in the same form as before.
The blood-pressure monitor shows 121,mmHg
